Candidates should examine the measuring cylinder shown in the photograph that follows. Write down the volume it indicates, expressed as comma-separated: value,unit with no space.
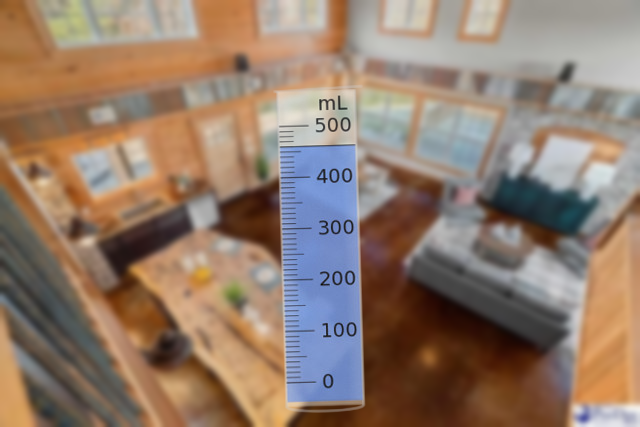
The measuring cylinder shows 460,mL
